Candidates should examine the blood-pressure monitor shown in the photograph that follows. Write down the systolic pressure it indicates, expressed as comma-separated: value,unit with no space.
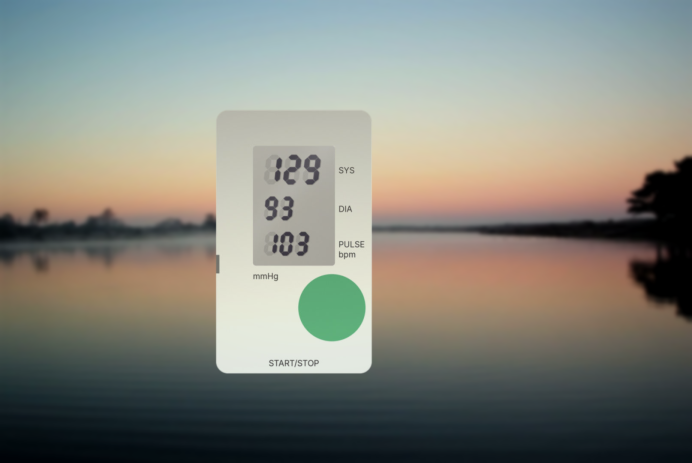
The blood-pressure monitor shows 129,mmHg
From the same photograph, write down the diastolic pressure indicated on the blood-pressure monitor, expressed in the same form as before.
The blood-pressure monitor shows 93,mmHg
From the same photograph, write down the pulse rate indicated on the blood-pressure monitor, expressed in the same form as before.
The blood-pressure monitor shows 103,bpm
